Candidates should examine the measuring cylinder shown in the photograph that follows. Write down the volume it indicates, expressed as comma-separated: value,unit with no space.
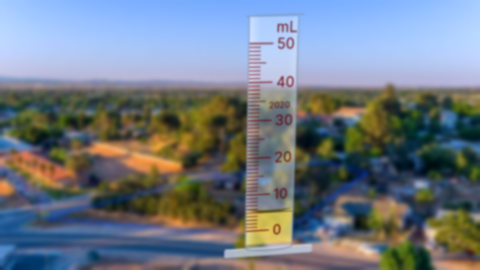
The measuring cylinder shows 5,mL
